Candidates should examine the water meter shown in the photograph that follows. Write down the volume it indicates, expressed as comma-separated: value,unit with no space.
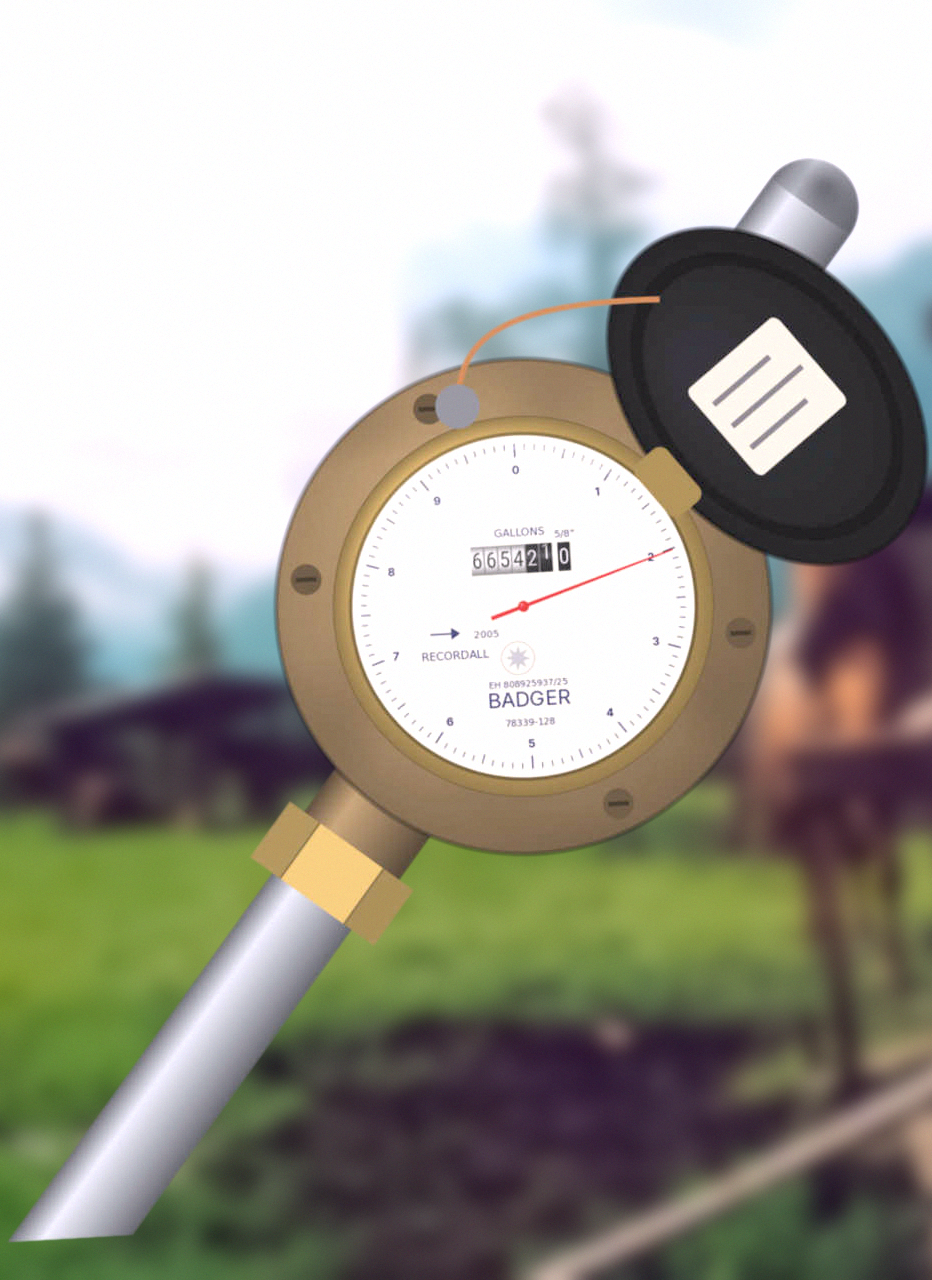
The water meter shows 6654212.0,gal
